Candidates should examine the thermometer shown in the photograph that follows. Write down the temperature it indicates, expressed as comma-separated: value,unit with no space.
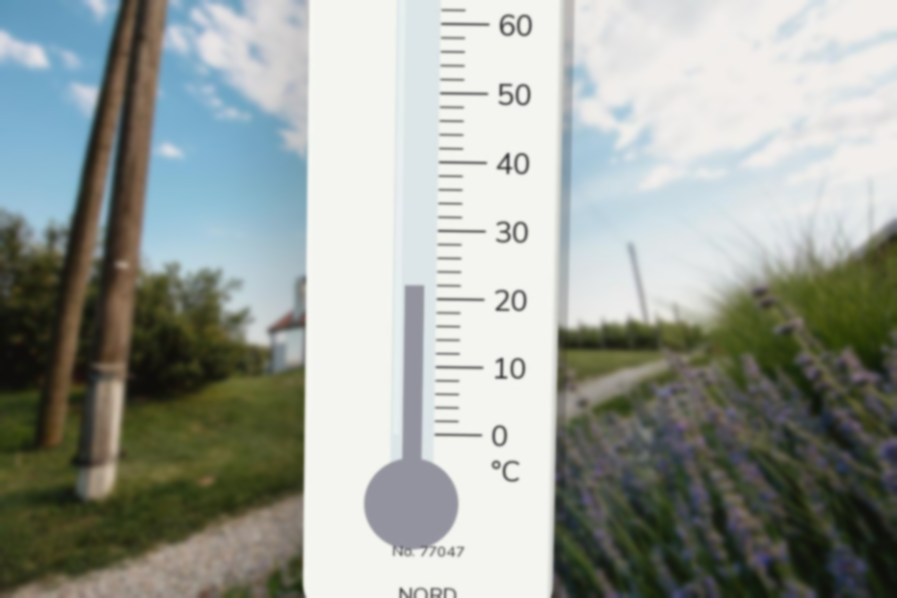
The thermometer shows 22,°C
